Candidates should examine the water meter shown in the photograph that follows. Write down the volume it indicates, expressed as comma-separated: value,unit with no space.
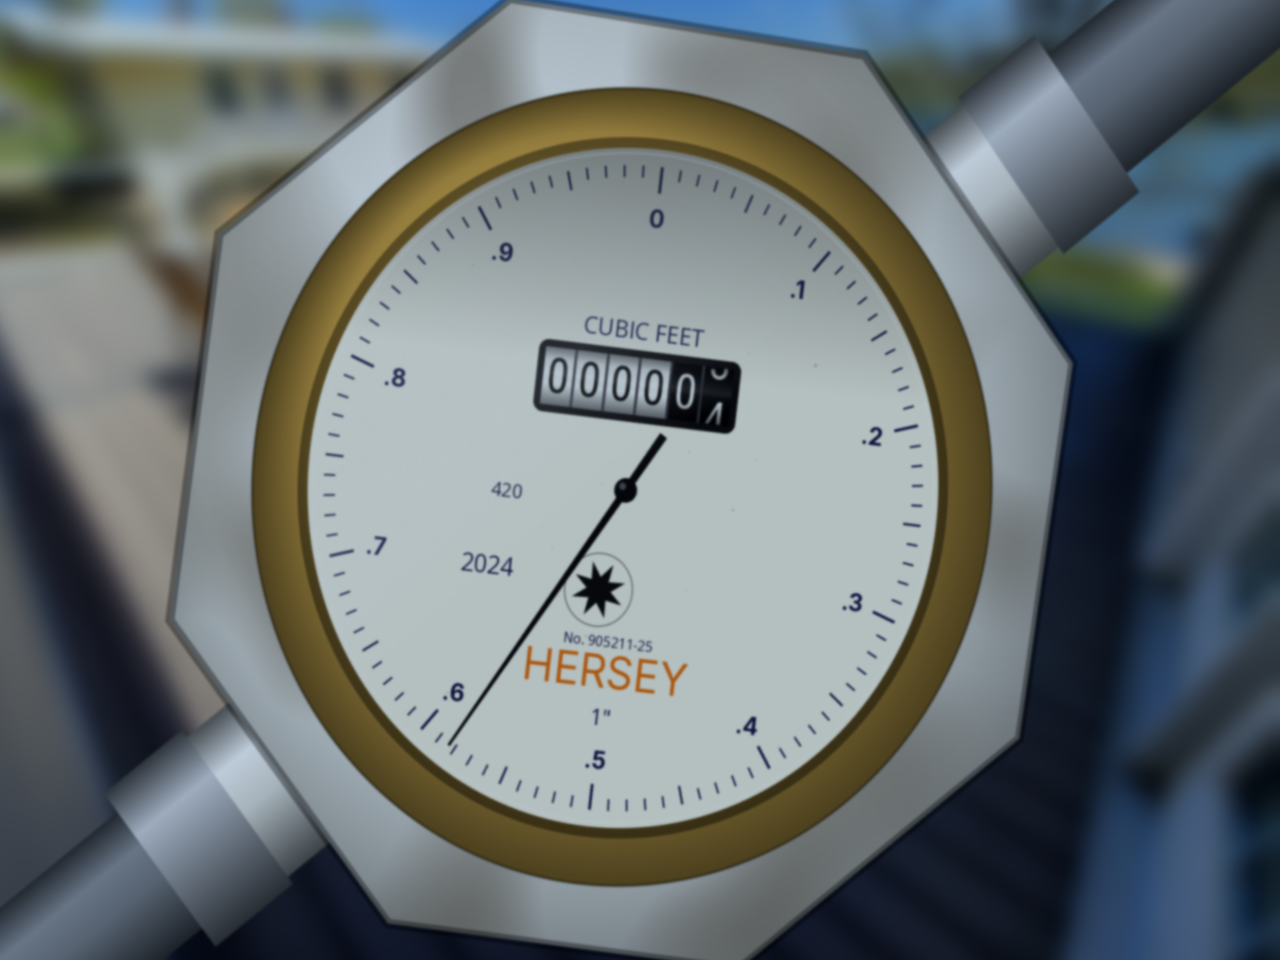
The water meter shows 3.58,ft³
